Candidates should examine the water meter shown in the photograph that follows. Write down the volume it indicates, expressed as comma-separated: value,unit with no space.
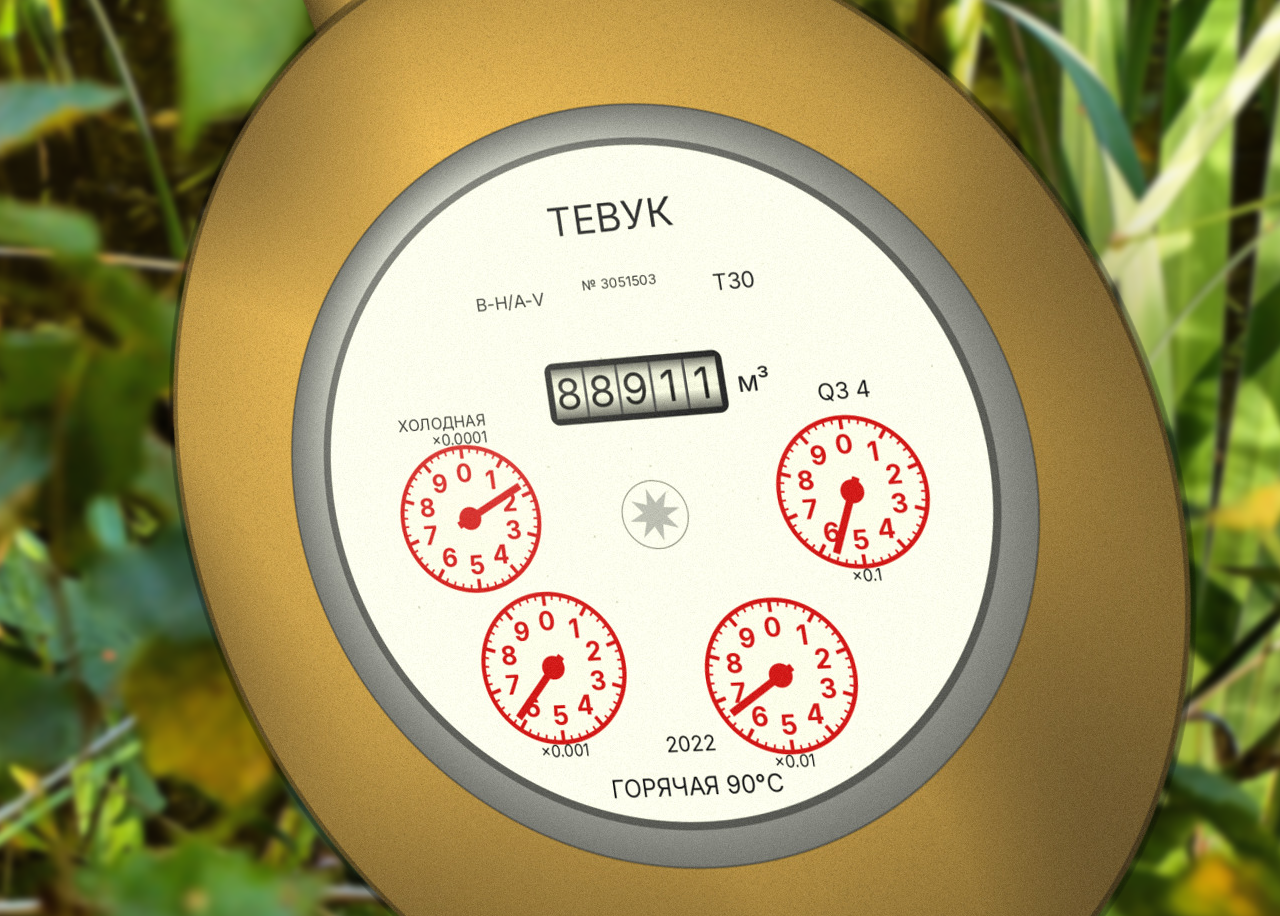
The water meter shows 88911.5661,m³
